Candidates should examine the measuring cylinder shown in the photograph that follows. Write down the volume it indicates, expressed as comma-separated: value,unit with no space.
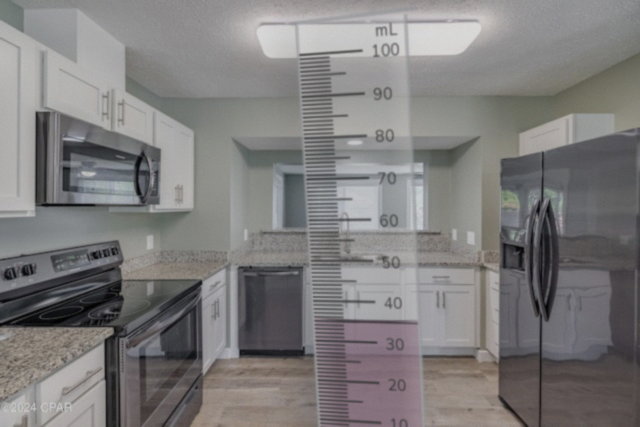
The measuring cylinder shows 35,mL
